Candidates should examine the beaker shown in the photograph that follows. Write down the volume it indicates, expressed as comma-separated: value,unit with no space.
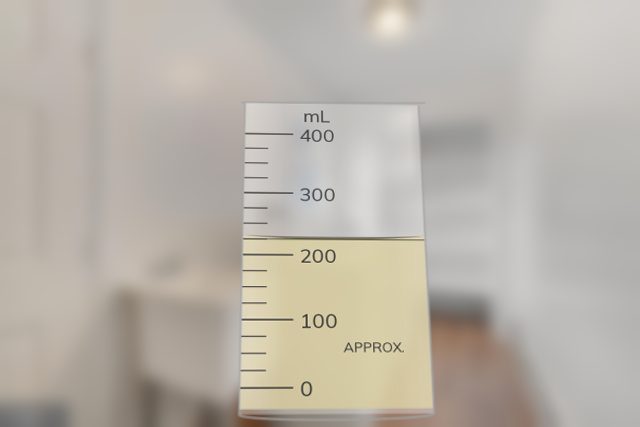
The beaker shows 225,mL
